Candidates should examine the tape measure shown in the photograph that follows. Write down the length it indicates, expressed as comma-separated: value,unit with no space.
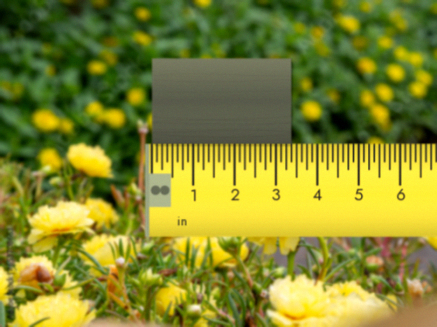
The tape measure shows 3.375,in
